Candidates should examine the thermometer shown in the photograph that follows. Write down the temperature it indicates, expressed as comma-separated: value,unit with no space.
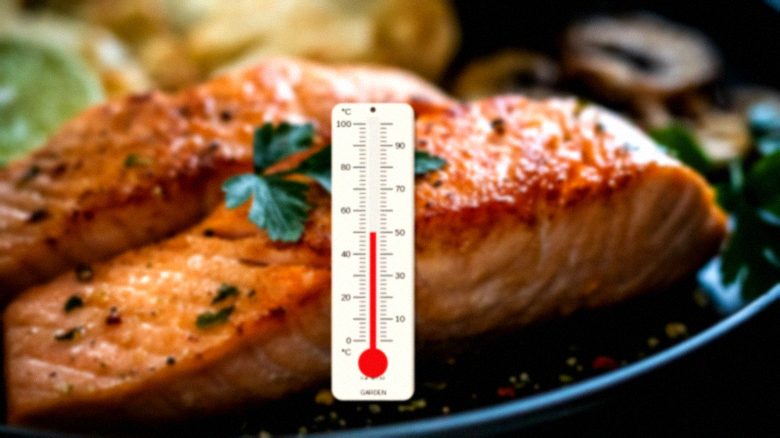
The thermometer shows 50,°C
